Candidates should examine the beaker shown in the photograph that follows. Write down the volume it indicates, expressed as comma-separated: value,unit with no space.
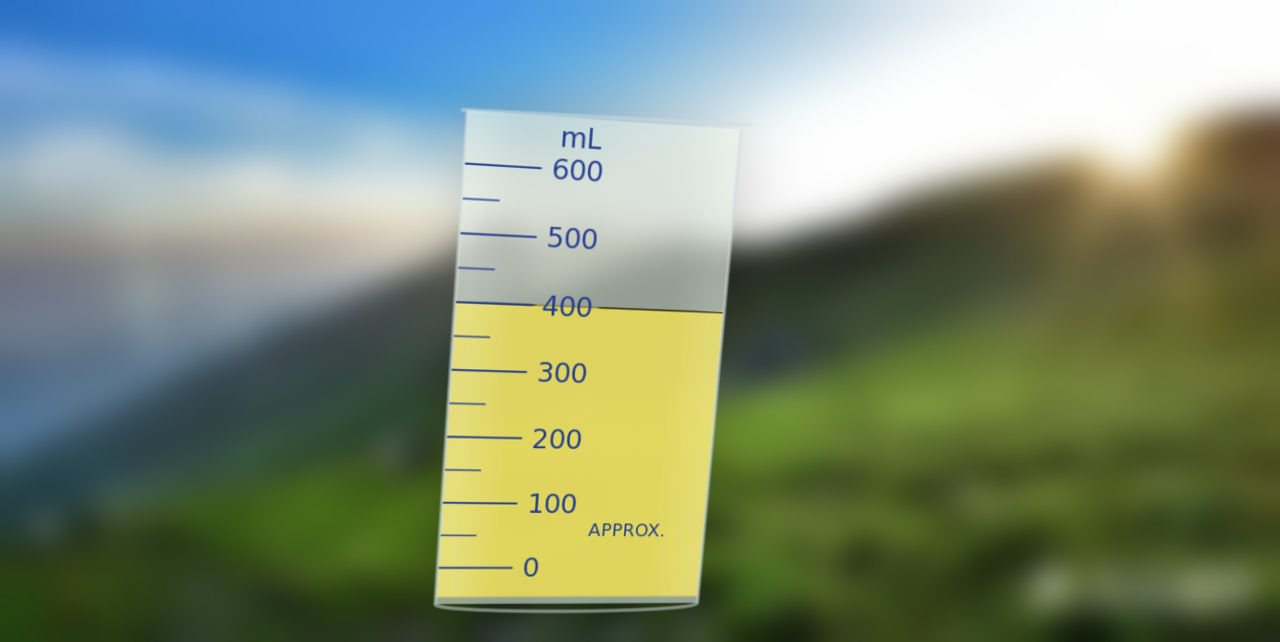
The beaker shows 400,mL
